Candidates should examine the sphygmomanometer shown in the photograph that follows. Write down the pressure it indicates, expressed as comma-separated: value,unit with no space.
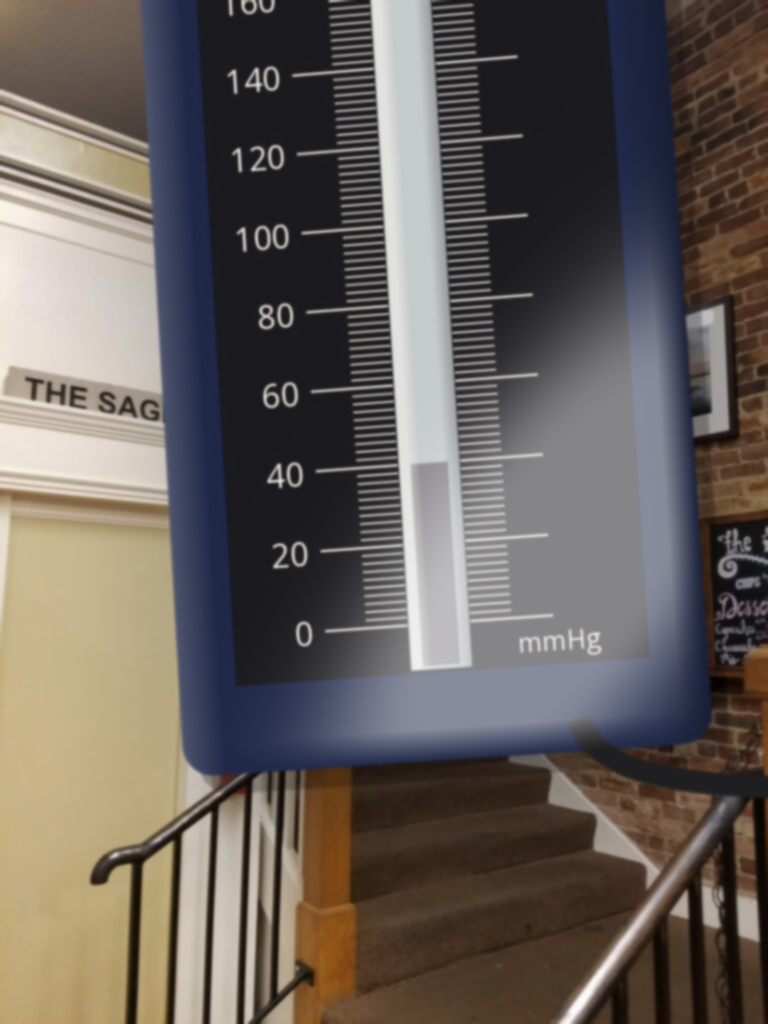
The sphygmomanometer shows 40,mmHg
